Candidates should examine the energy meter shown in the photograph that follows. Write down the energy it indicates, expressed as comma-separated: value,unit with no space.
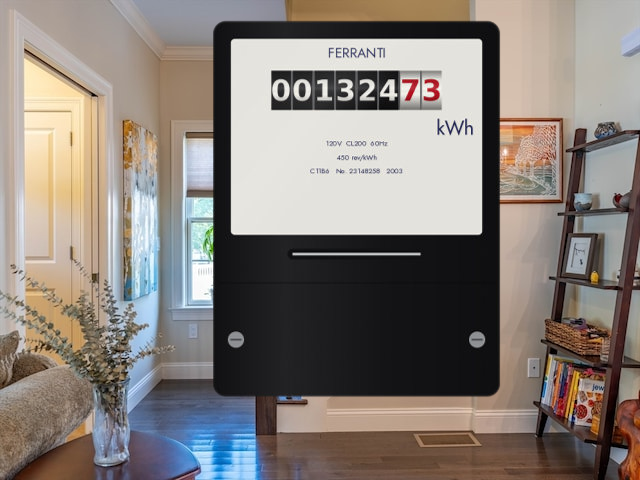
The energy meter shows 1324.73,kWh
